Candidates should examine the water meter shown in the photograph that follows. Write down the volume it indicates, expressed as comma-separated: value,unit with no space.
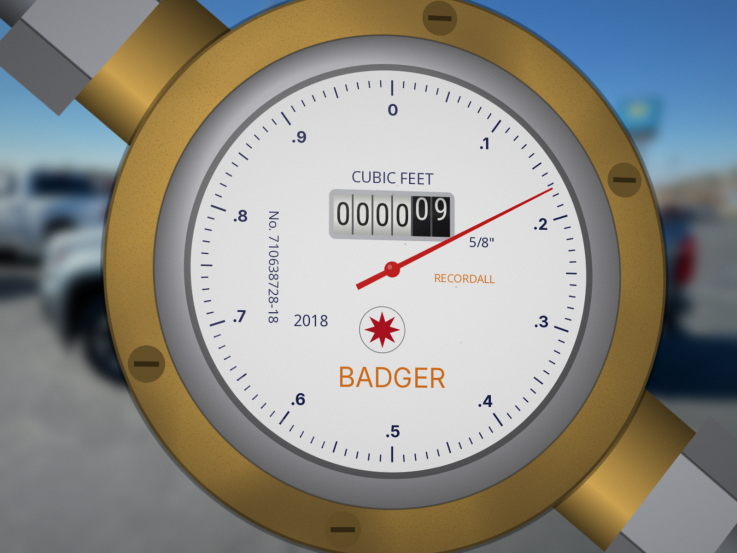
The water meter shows 9.17,ft³
